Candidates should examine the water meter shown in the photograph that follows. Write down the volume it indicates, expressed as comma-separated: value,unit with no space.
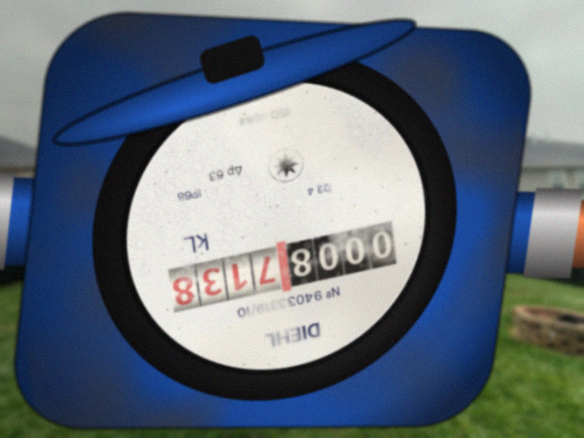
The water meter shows 8.7138,kL
